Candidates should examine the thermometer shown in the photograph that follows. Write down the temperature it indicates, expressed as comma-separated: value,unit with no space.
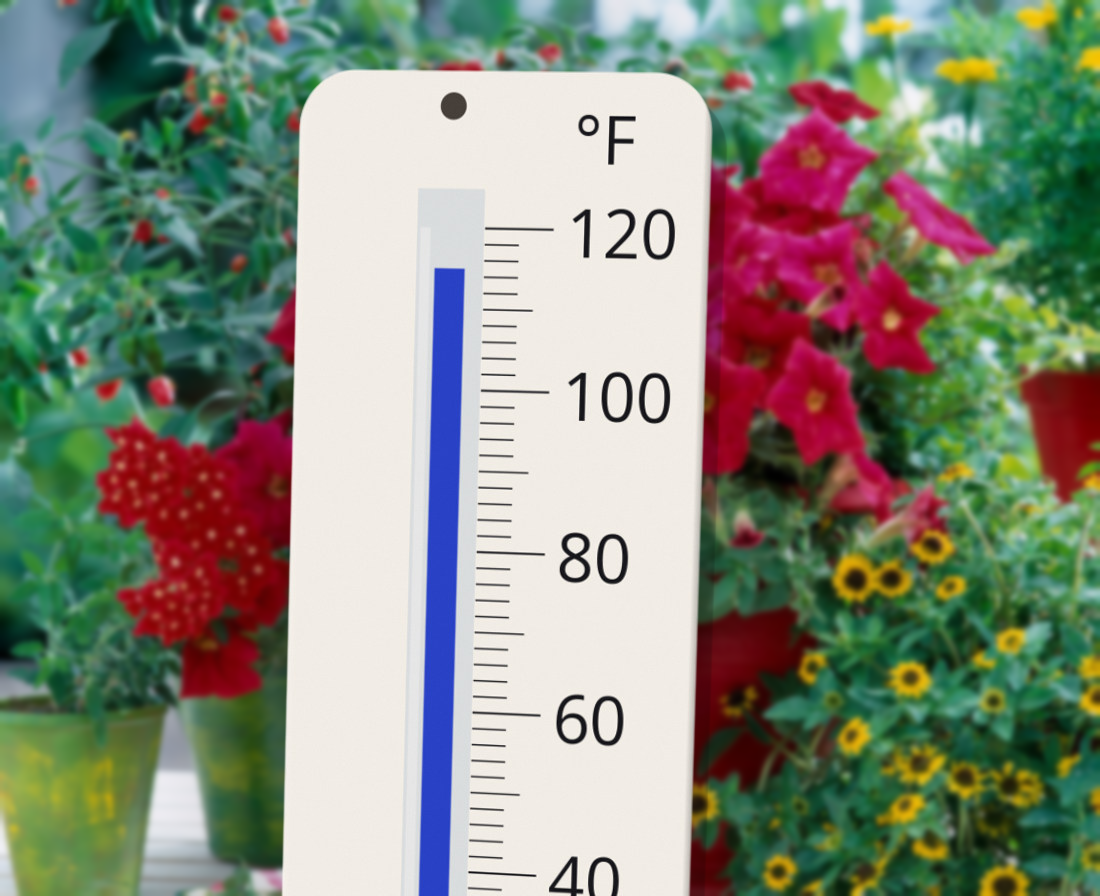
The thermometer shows 115,°F
